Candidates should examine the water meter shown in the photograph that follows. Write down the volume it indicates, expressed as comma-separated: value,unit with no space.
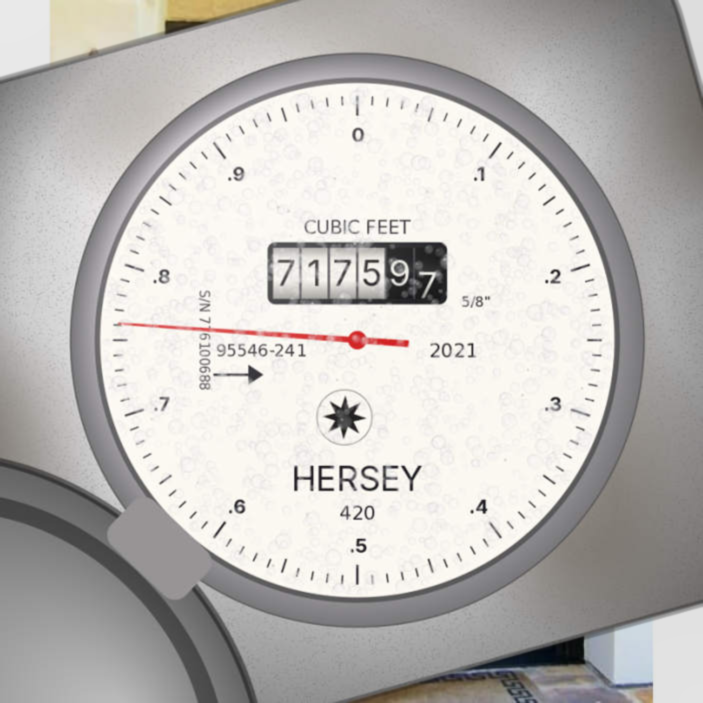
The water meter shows 717596.76,ft³
